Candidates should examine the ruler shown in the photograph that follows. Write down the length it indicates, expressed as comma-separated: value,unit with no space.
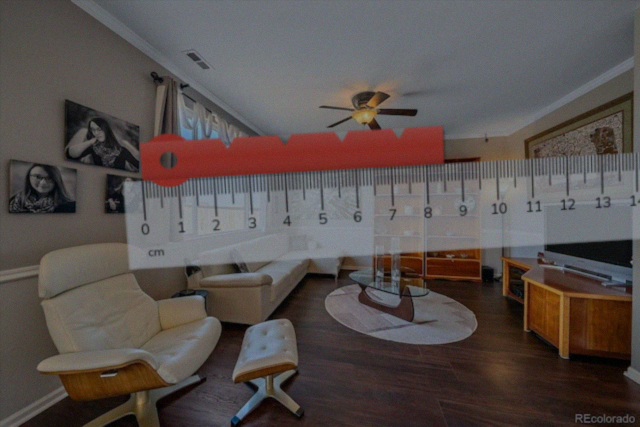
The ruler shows 8.5,cm
